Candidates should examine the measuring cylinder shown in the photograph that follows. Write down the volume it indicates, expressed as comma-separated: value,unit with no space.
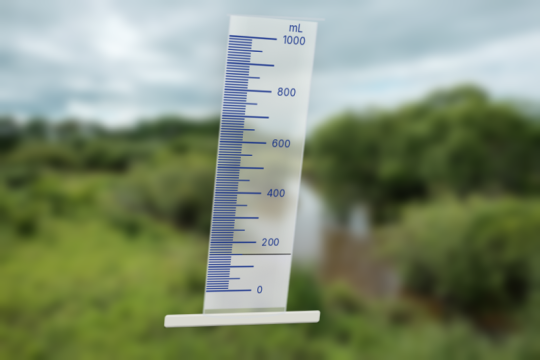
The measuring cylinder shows 150,mL
